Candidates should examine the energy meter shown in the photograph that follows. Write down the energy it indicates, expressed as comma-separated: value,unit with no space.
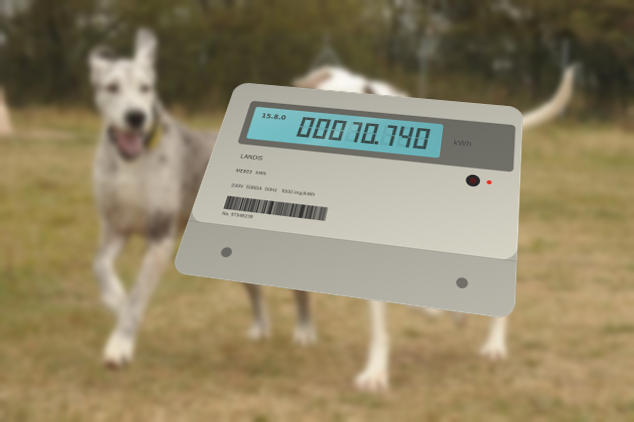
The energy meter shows 70.740,kWh
